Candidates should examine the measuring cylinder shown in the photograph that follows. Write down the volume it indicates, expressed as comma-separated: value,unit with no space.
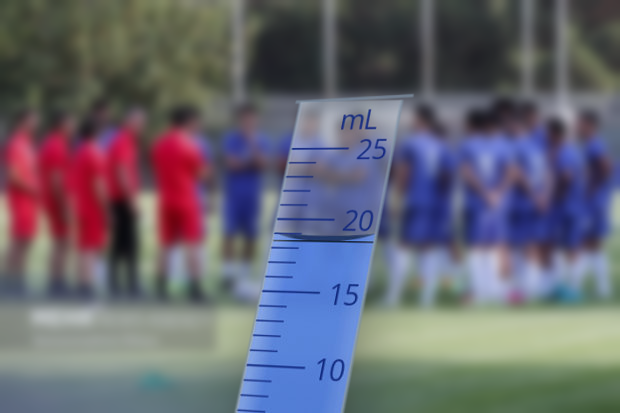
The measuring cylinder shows 18.5,mL
